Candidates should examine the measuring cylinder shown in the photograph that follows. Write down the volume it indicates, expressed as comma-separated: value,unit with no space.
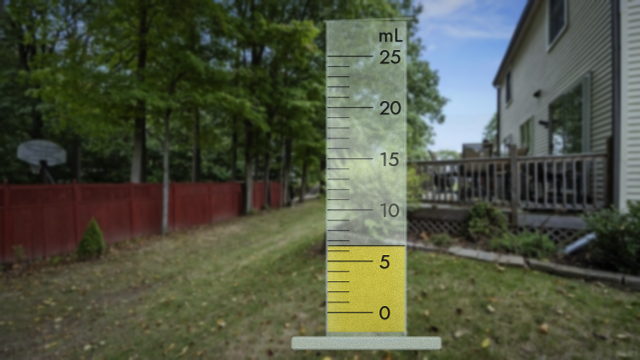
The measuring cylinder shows 6.5,mL
